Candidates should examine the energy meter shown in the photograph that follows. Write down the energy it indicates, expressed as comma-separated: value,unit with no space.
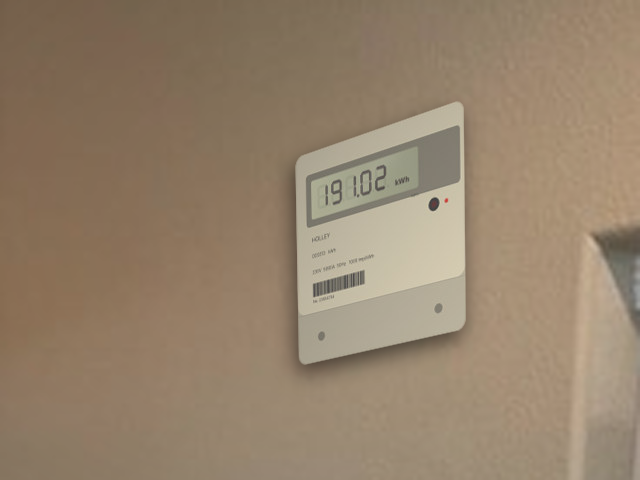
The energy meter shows 191.02,kWh
